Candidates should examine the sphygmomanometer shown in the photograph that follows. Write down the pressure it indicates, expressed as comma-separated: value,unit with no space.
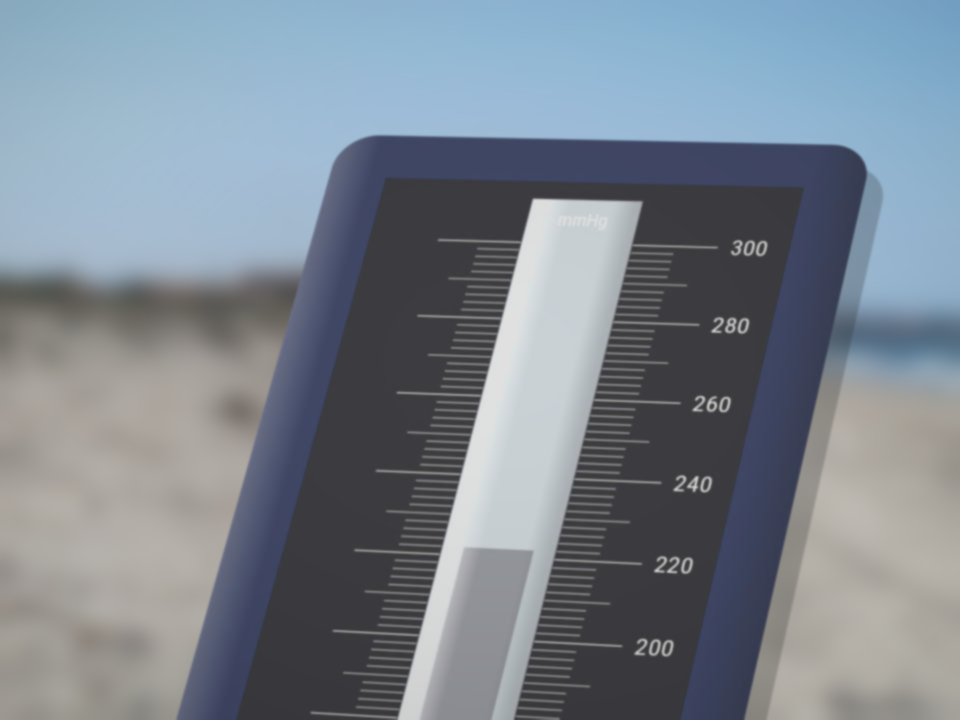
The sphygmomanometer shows 222,mmHg
